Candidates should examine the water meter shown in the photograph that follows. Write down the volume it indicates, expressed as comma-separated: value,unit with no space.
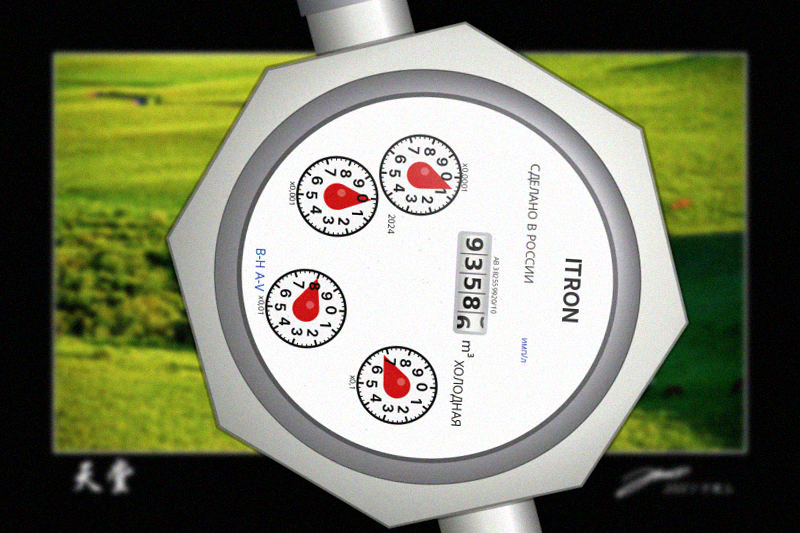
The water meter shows 93585.6800,m³
